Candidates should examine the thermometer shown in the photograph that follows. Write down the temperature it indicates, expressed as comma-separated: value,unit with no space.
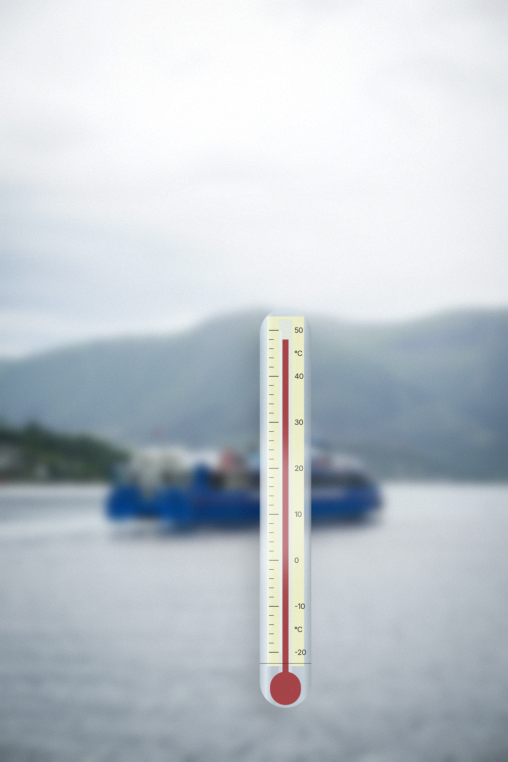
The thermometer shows 48,°C
